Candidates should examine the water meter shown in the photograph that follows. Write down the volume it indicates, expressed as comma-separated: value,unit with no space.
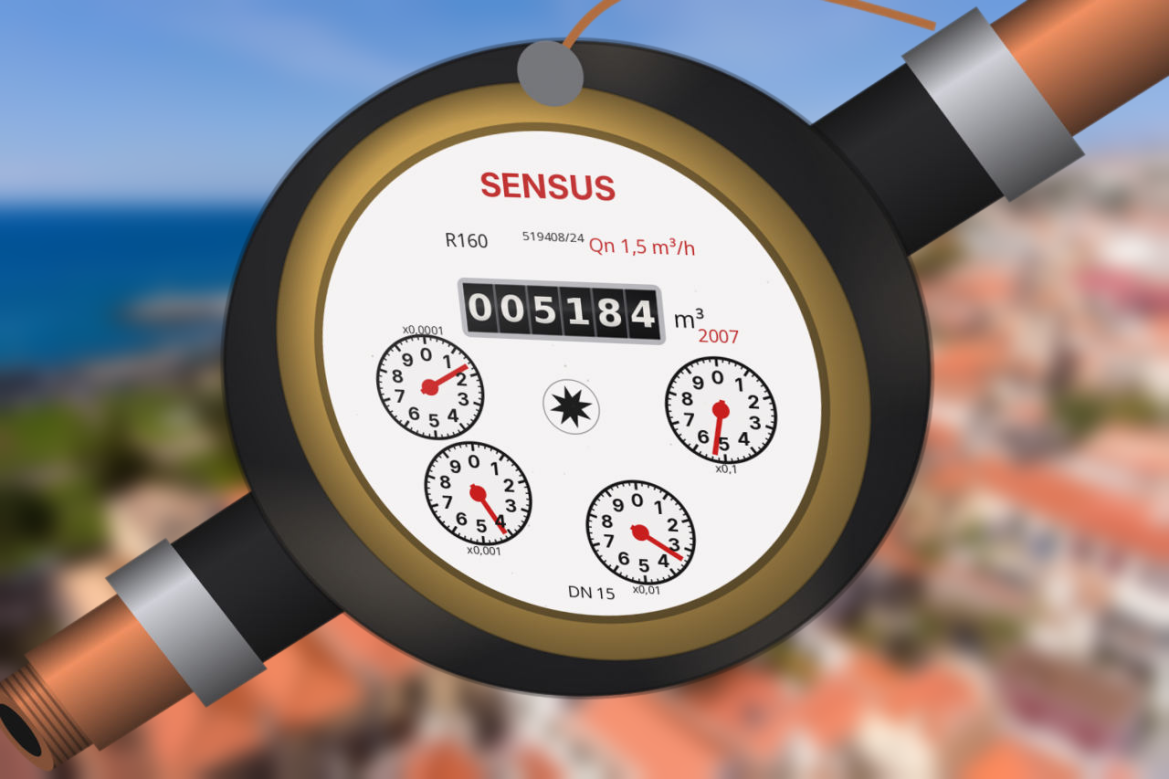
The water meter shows 5184.5341,m³
